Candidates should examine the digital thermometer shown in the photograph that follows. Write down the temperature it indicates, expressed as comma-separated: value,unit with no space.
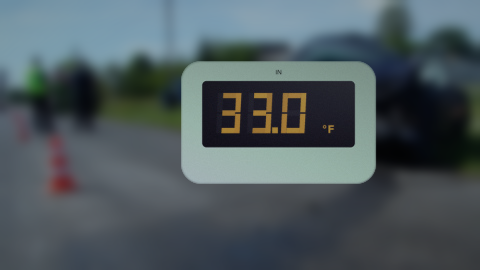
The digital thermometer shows 33.0,°F
